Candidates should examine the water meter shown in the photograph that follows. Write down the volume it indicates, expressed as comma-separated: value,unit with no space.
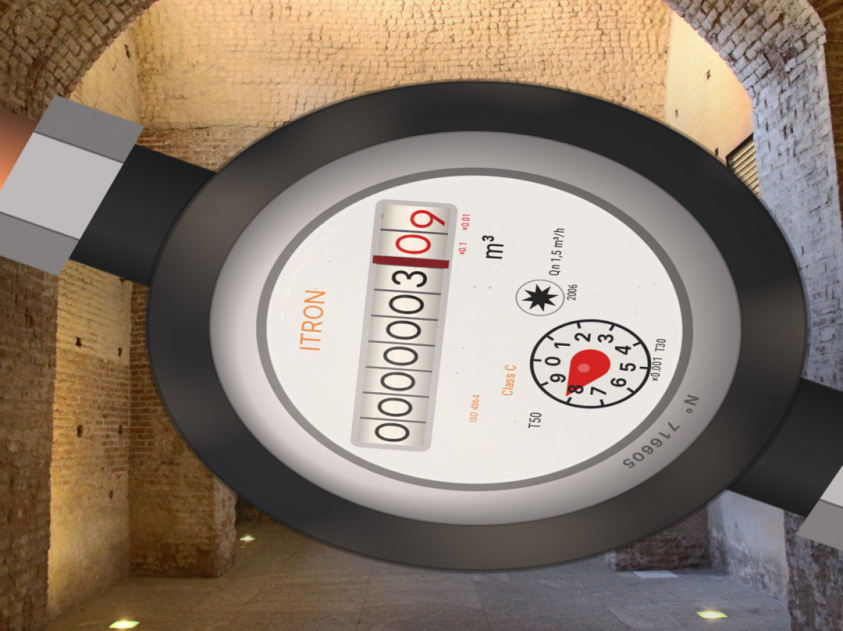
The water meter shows 3.088,m³
